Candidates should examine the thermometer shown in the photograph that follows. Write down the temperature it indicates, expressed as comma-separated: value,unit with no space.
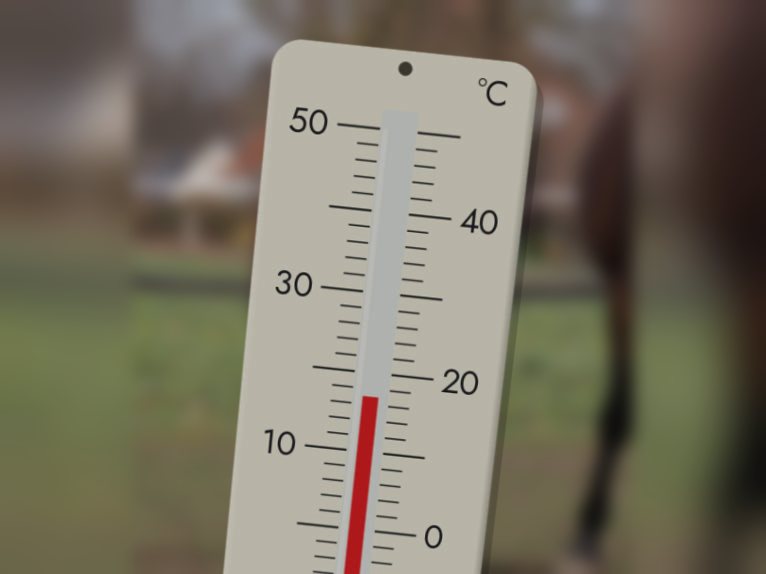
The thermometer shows 17,°C
